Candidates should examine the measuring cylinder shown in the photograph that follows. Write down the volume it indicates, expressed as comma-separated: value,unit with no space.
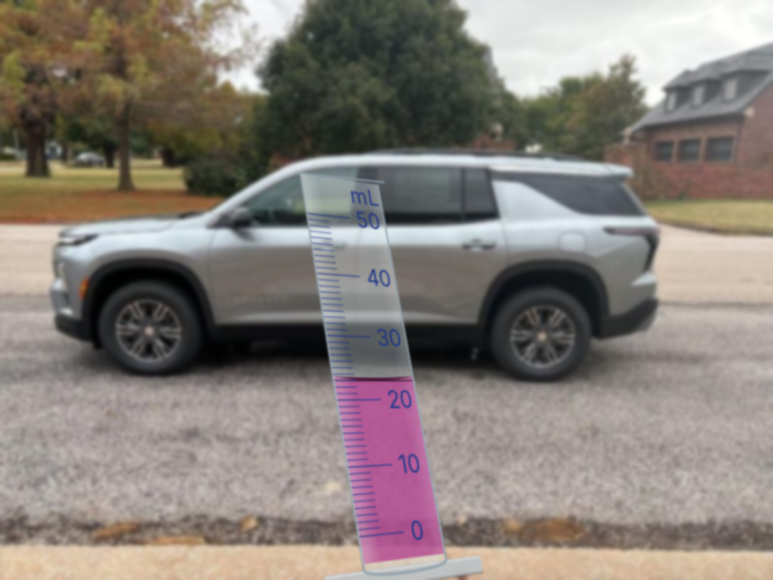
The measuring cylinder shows 23,mL
